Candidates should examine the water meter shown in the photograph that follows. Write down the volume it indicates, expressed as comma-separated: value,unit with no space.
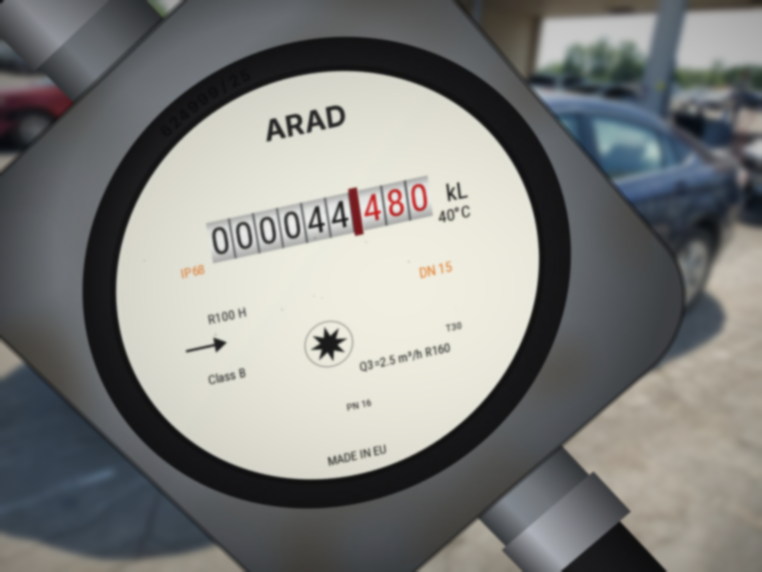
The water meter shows 44.480,kL
